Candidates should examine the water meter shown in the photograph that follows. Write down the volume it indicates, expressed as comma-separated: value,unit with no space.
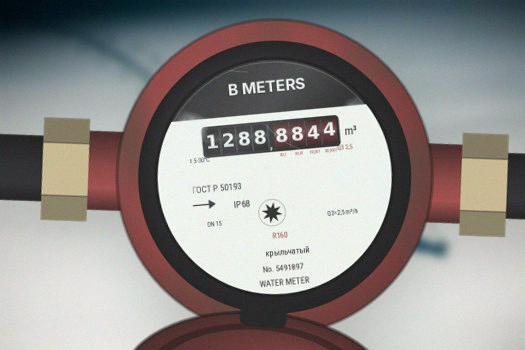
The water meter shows 1288.8844,m³
